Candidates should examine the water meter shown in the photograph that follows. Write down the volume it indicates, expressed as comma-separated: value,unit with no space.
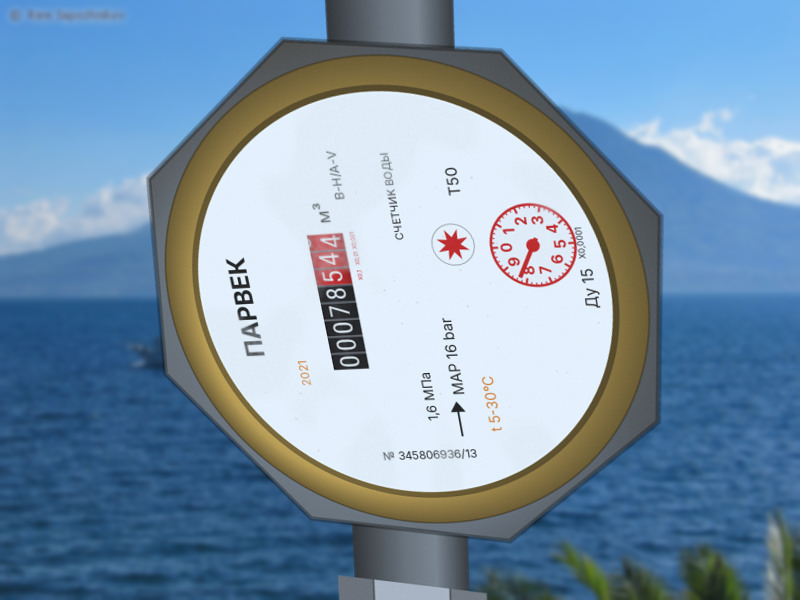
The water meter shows 78.5438,m³
